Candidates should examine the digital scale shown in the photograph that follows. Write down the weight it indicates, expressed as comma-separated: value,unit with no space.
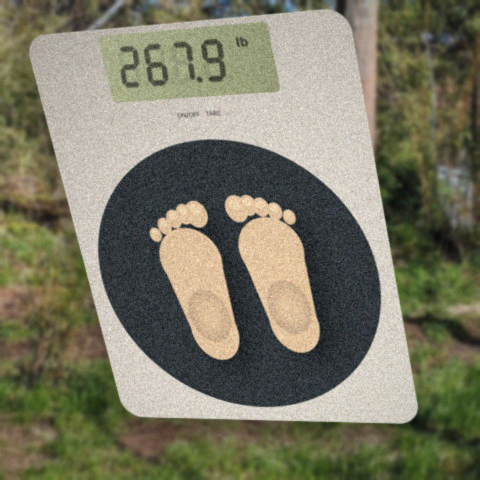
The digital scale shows 267.9,lb
